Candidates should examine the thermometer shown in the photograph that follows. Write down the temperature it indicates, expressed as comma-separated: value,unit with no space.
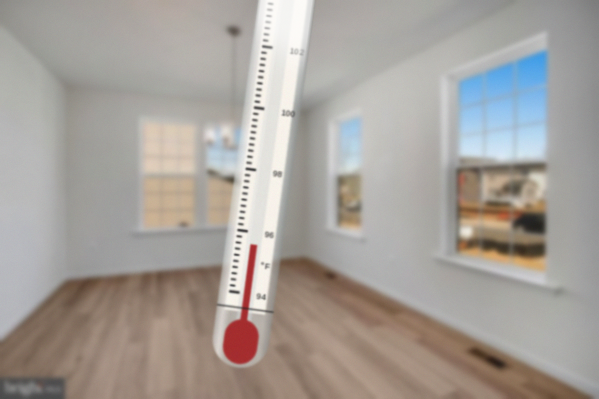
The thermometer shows 95.6,°F
